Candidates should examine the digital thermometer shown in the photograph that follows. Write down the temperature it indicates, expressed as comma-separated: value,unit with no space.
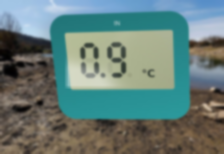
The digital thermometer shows 0.9,°C
